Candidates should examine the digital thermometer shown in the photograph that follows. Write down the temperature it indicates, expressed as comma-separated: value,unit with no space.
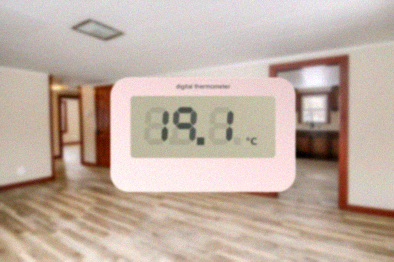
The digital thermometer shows 19.1,°C
